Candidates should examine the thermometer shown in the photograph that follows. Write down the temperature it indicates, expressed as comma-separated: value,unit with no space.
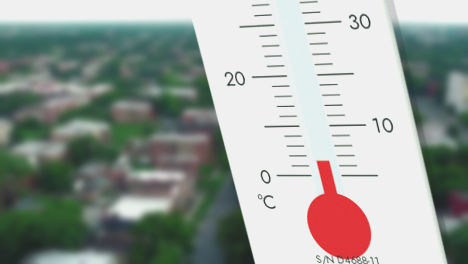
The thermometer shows 3,°C
